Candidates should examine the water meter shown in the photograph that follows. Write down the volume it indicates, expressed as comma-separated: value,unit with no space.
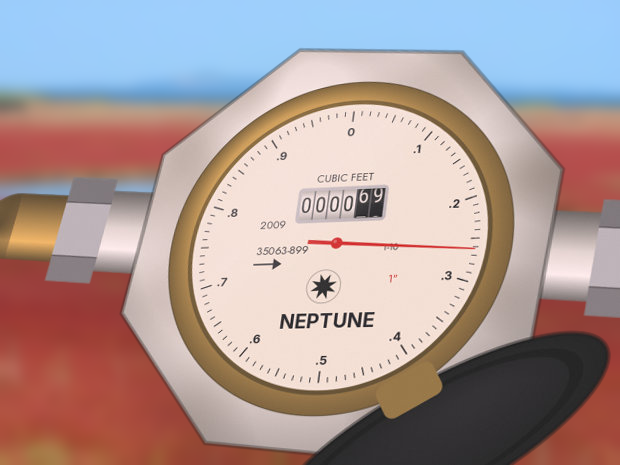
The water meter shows 69.26,ft³
